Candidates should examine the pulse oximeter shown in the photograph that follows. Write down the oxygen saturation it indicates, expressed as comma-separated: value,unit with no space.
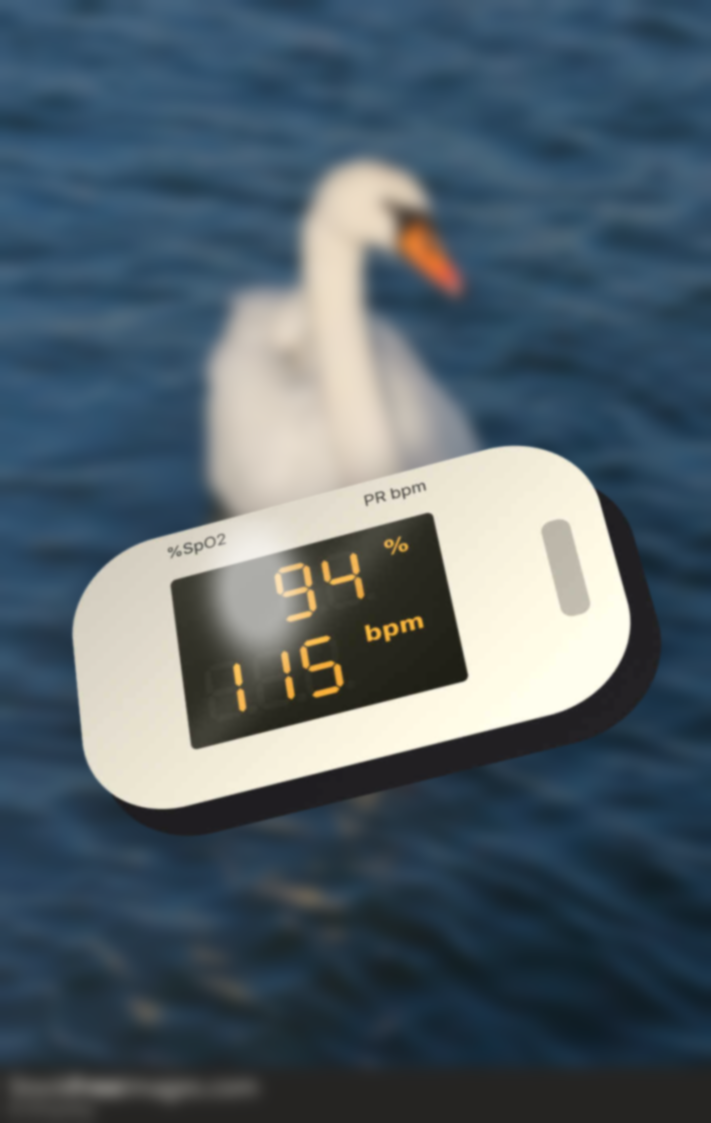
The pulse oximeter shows 94,%
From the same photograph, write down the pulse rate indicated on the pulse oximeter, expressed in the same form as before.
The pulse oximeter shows 115,bpm
